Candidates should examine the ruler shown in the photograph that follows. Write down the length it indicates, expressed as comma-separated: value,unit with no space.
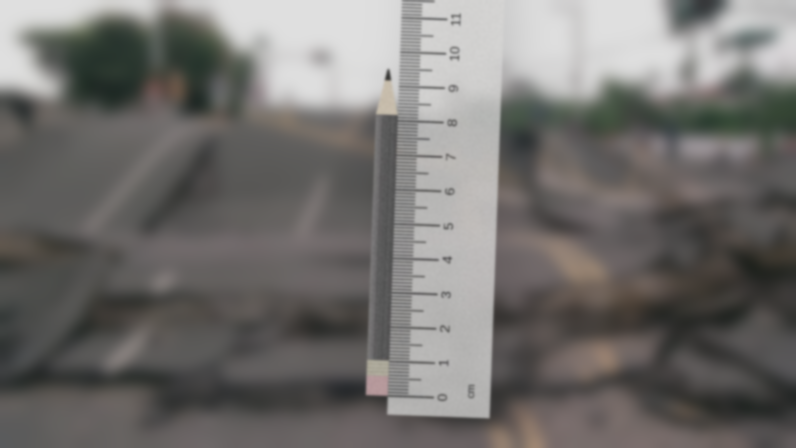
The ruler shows 9.5,cm
